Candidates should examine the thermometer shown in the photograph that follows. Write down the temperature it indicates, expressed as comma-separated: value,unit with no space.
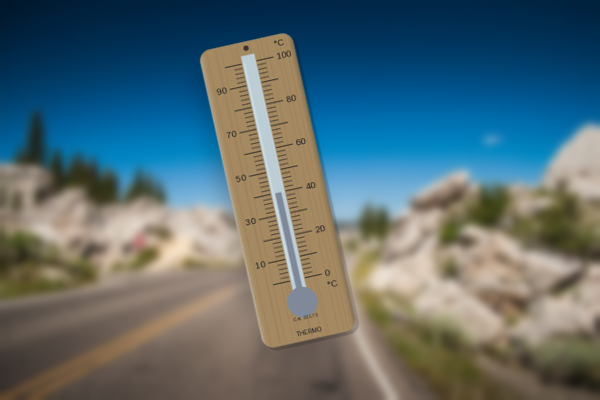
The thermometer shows 40,°C
